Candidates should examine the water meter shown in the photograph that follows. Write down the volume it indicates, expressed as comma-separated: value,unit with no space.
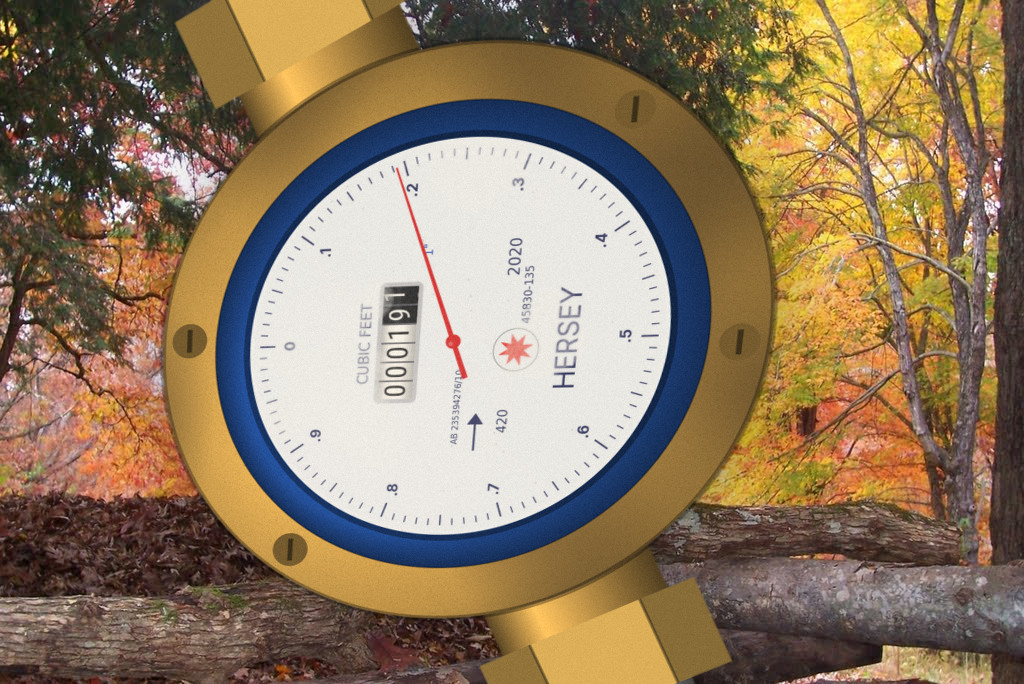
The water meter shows 191.19,ft³
